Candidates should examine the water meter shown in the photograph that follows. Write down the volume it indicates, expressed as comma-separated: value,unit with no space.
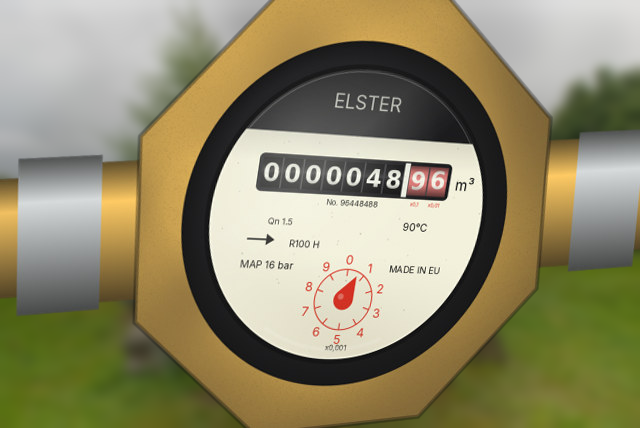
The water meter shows 48.960,m³
